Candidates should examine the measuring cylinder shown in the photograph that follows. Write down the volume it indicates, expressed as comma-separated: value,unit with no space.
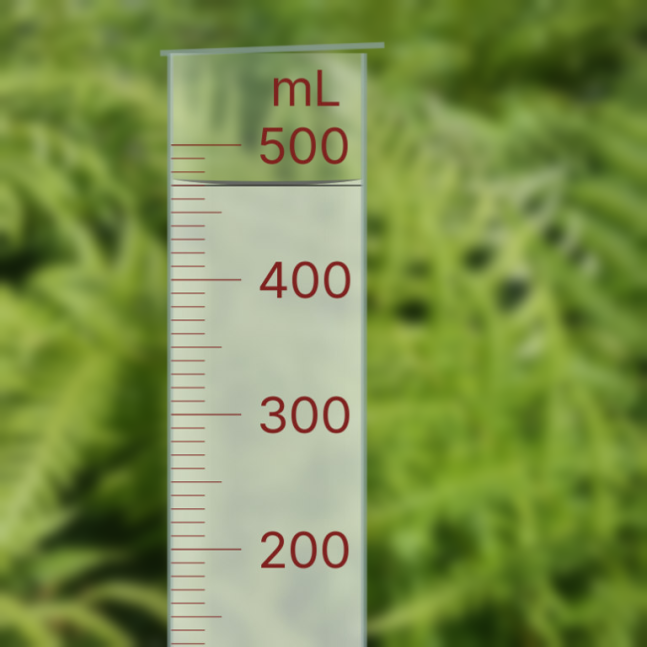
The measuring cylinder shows 470,mL
